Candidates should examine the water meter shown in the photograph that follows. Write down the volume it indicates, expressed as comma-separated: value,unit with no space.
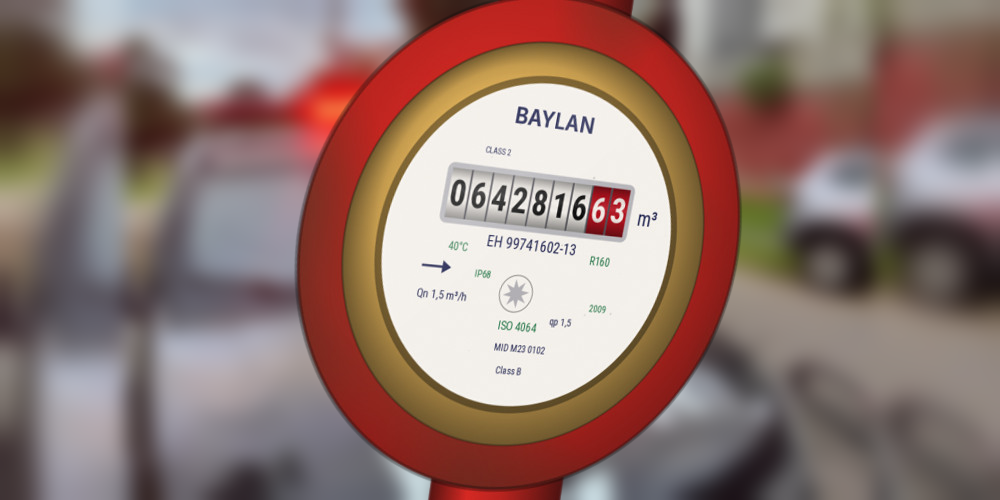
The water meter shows 642816.63,m³
